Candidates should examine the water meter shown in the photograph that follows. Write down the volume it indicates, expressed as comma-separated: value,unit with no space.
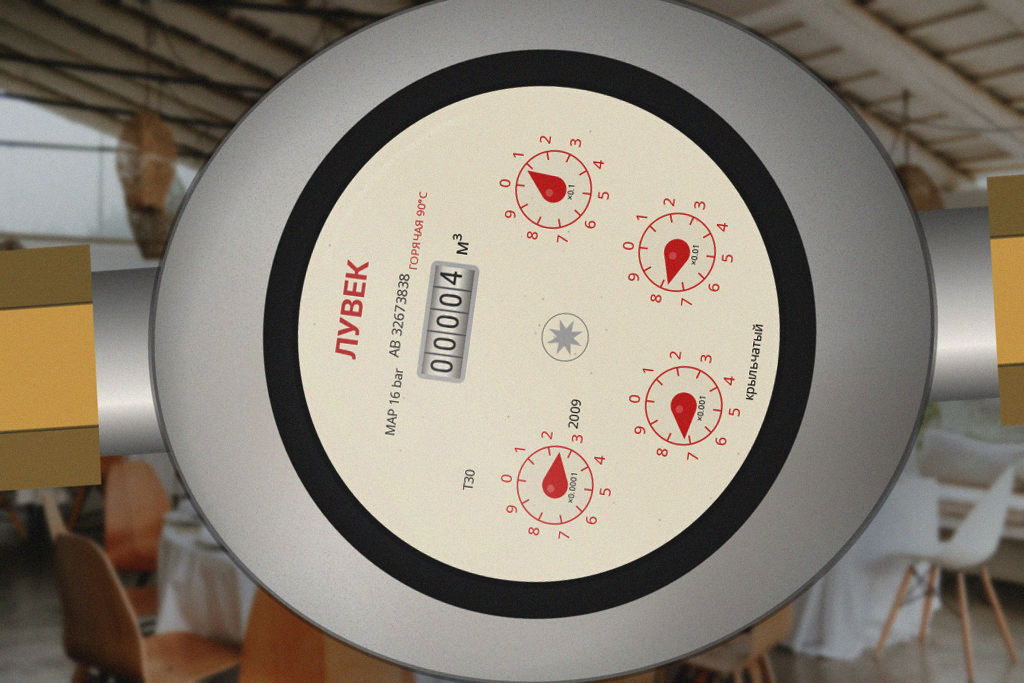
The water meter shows 4.0772,m³
